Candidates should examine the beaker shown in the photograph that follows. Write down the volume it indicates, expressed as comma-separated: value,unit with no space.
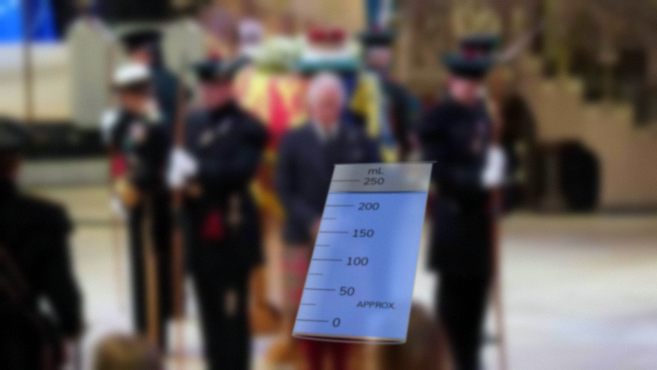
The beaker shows 225,mL
